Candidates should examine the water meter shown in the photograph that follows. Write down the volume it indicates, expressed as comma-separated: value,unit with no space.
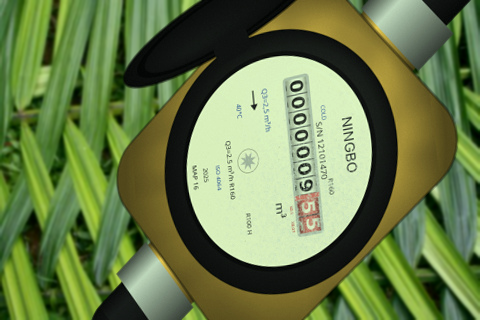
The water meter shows 9.55,m³
